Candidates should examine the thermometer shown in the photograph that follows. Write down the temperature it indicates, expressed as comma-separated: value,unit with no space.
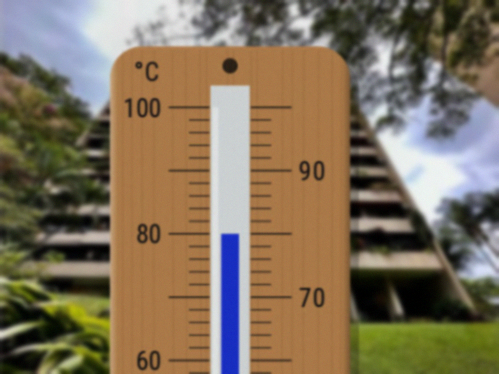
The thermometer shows 80,°C
